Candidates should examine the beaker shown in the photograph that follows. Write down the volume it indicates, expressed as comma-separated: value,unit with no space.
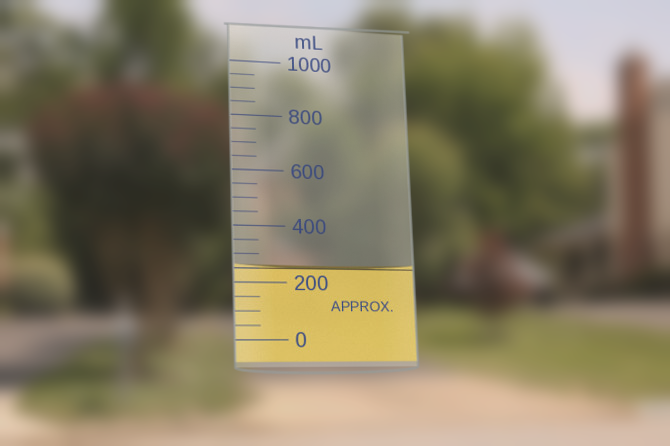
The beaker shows 250,mL
